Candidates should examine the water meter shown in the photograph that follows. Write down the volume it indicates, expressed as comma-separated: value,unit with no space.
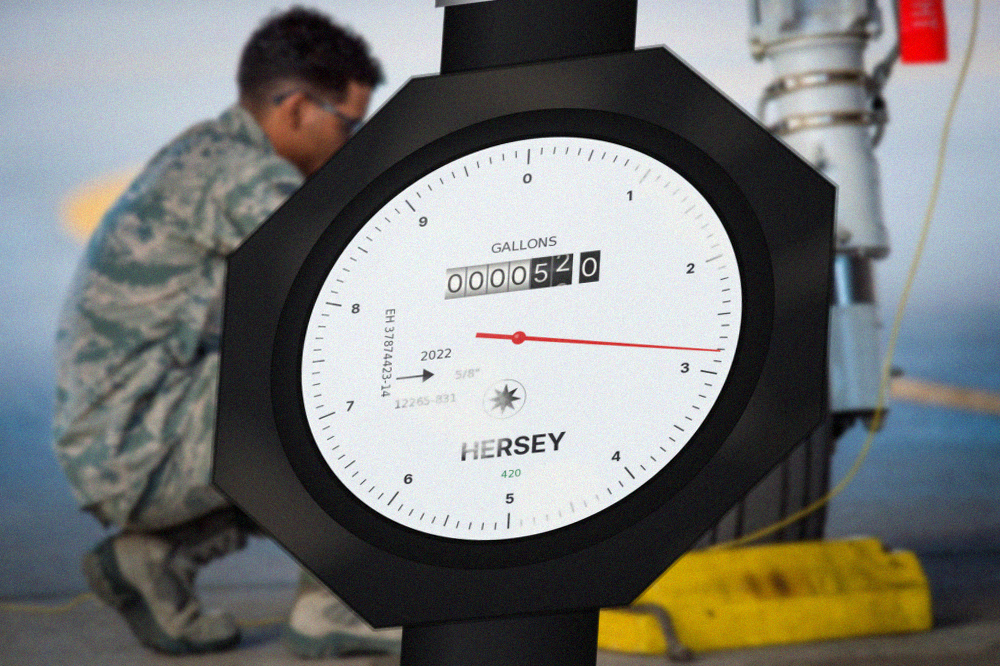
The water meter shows 522.8,gal
